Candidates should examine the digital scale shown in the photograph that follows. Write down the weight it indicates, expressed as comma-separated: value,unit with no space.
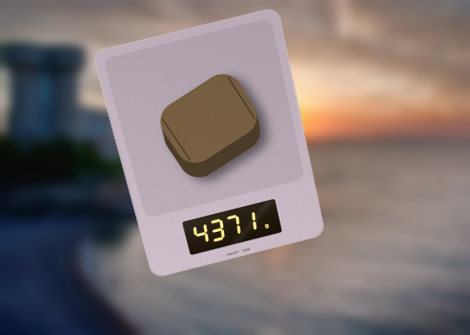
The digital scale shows 4371,g
